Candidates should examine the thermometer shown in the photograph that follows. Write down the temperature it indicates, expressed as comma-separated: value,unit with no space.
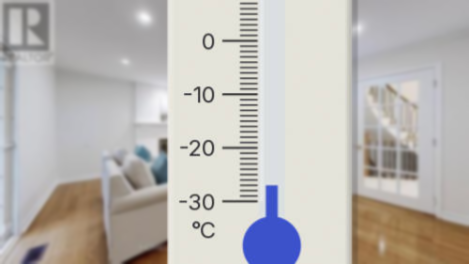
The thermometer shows -27,°C
